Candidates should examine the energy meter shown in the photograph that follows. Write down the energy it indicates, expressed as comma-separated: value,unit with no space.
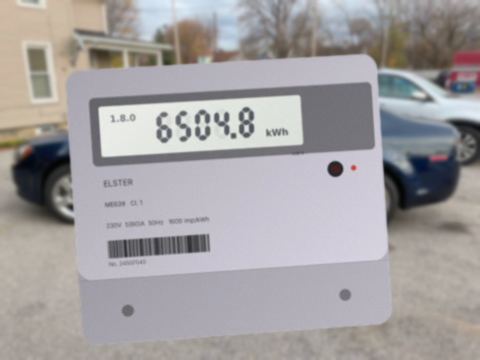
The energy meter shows 6504.8,kWh
